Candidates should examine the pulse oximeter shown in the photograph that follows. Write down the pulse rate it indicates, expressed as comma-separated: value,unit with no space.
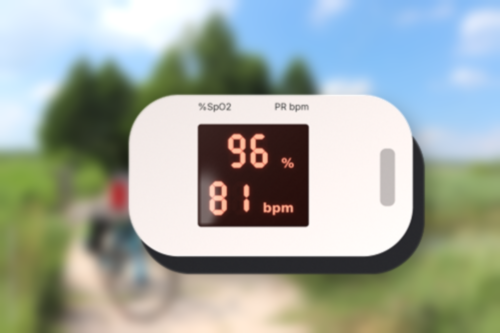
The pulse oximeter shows 81,bpm
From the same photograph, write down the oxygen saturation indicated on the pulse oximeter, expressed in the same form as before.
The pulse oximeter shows 96,%
